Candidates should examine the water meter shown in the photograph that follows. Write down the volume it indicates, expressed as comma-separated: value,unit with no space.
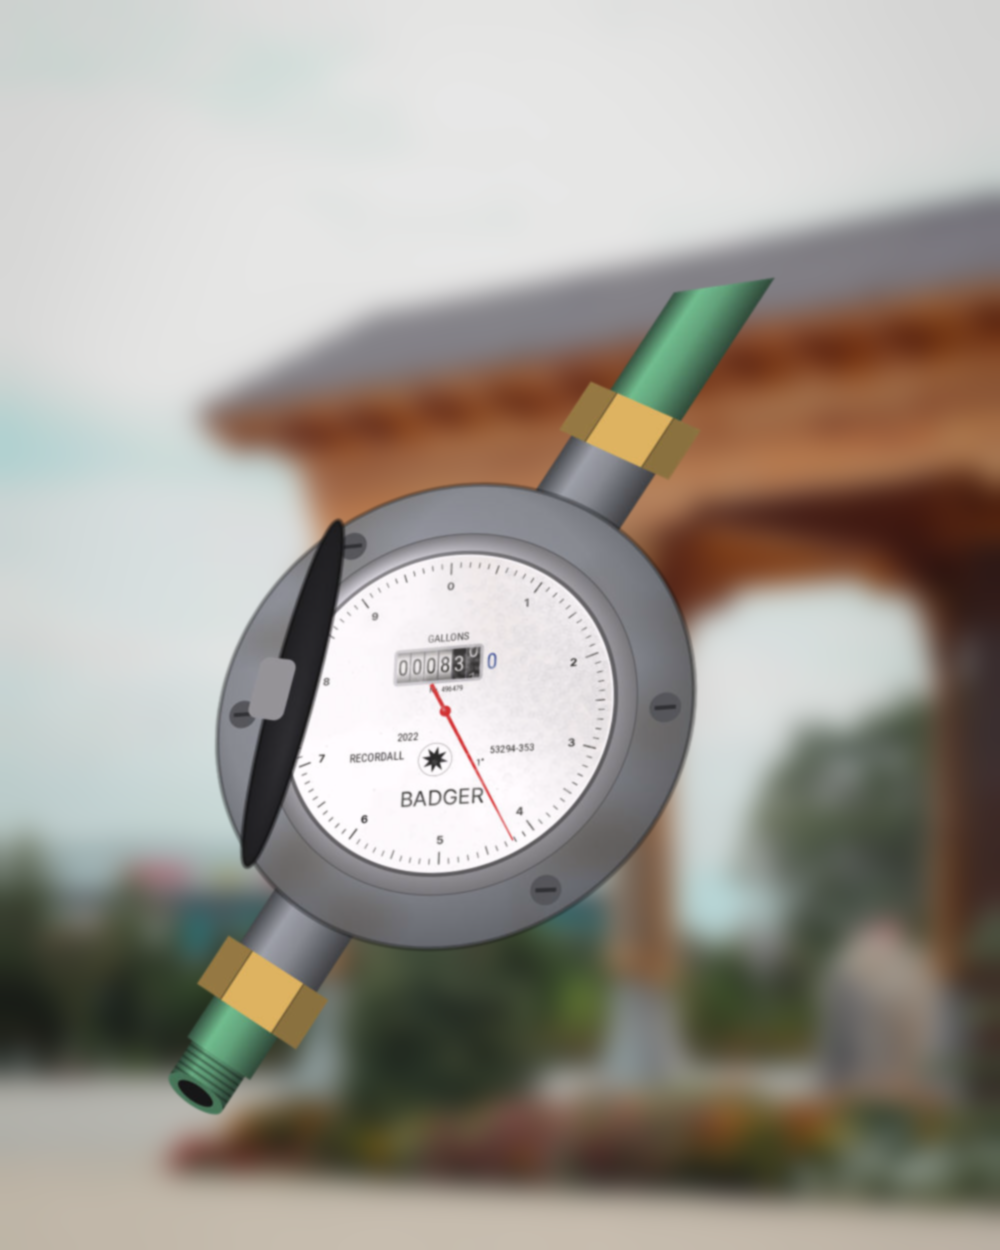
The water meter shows 8304.2,gal
